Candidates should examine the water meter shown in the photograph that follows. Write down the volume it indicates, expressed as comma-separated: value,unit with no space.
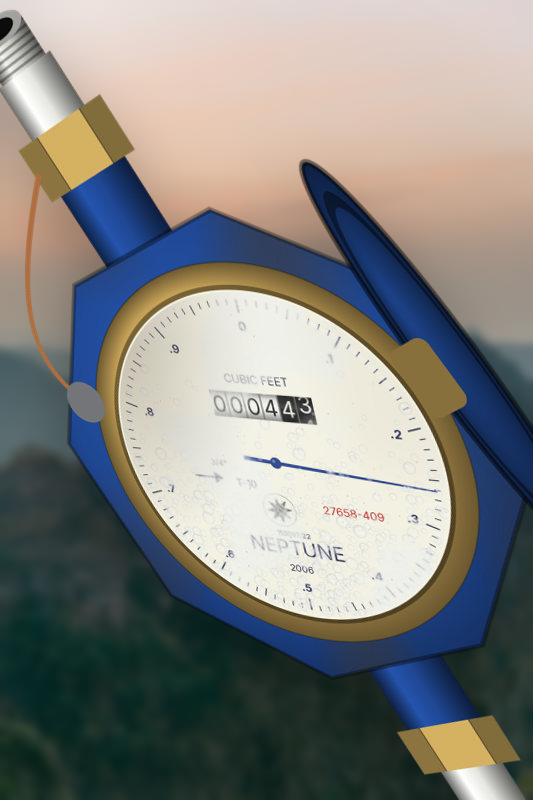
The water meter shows 443.26,ft³
